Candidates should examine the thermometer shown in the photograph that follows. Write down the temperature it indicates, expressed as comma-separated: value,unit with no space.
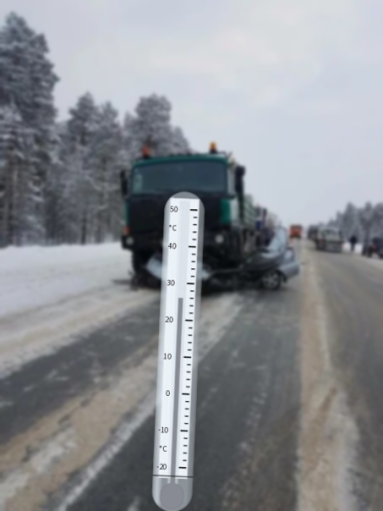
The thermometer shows 26,°C
